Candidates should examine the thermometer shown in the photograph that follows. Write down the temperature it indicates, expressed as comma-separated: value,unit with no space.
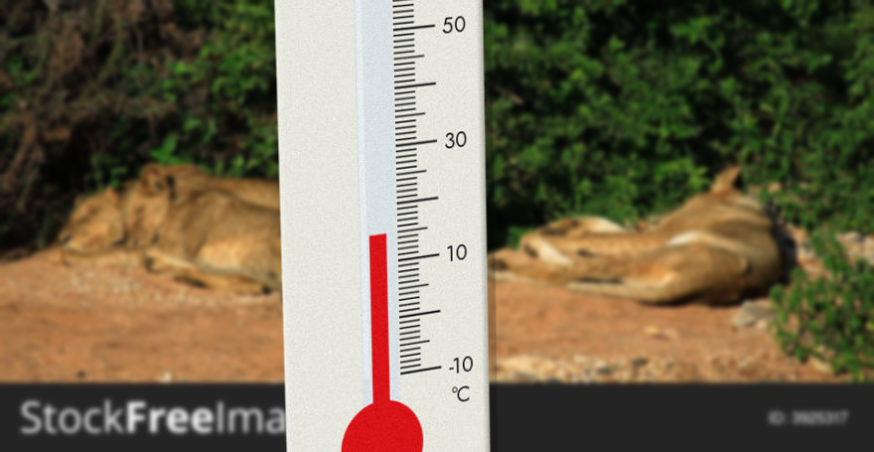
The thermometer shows 15,°C
